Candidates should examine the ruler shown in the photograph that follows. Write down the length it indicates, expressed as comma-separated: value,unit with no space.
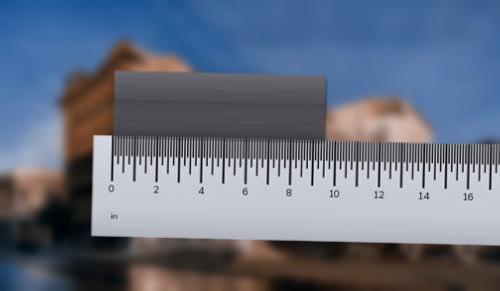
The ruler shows 9.5,in
